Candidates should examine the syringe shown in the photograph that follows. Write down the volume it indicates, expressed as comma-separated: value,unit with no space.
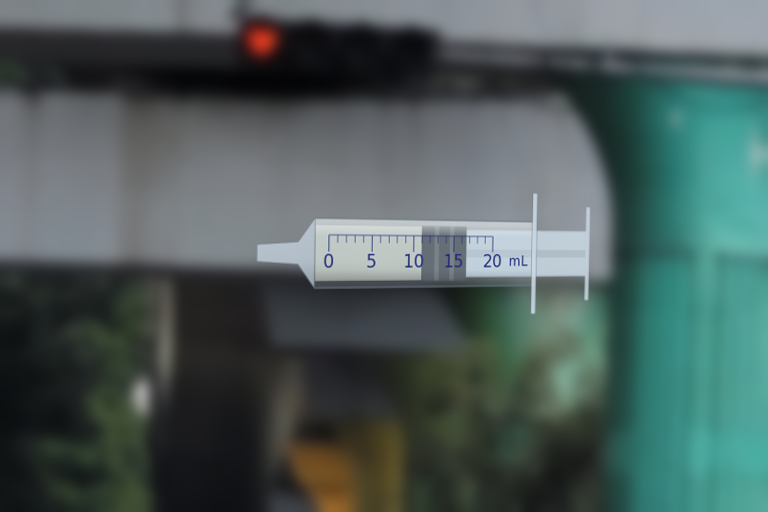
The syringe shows 11,mL
